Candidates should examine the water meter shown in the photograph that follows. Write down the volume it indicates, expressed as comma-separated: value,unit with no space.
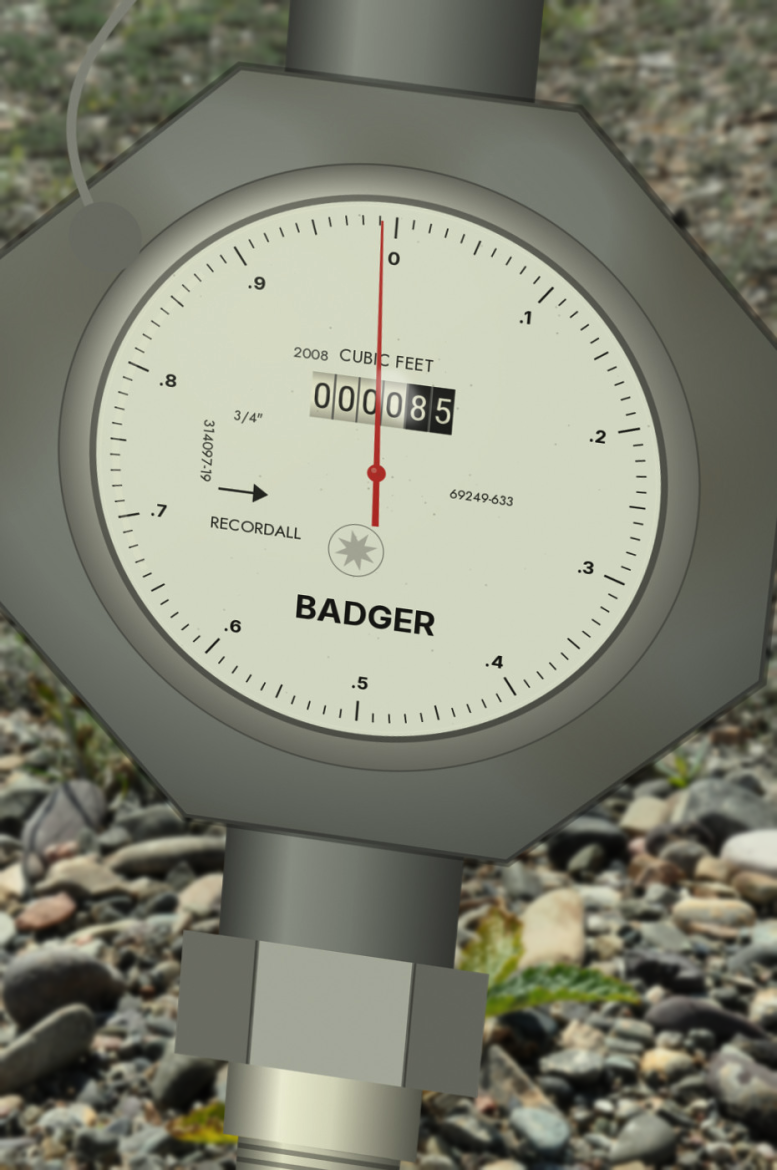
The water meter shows 84.99,ft³
